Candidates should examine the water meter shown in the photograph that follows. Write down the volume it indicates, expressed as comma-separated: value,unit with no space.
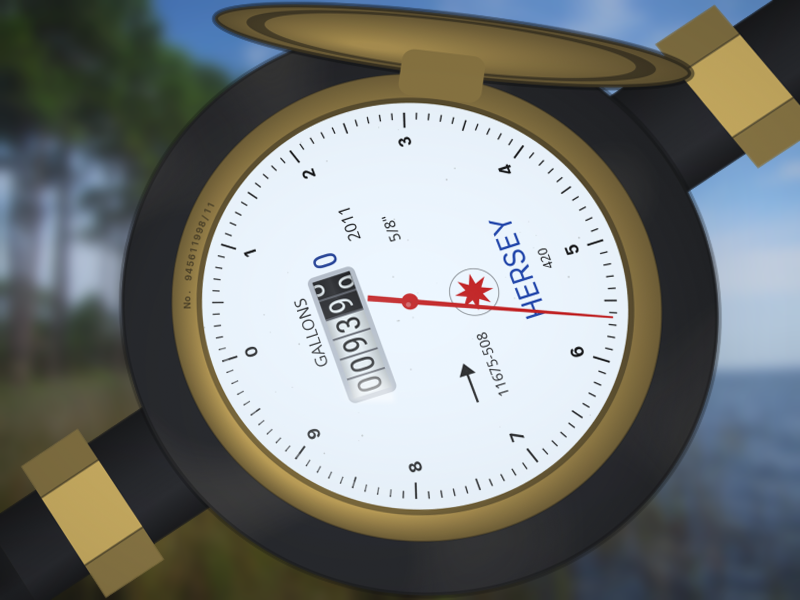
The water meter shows 93985.6,gal
